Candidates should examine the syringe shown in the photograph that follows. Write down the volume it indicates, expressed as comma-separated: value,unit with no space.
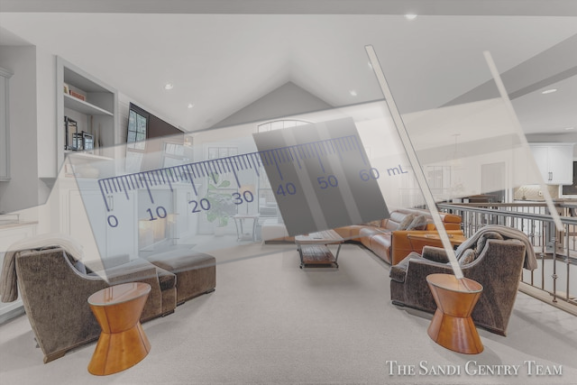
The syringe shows 37,mL
